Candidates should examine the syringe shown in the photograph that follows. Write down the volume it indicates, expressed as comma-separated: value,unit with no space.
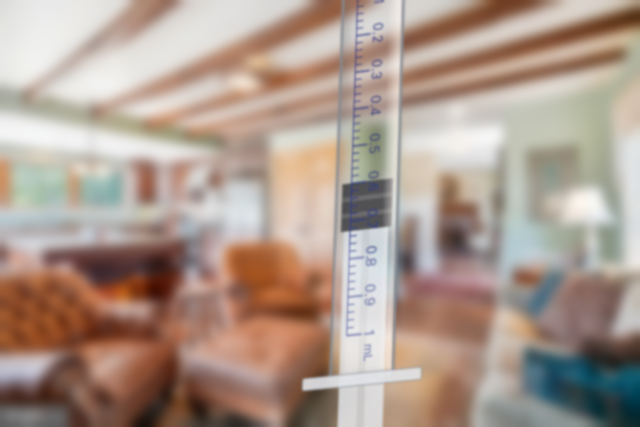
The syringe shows 0.6,mL
